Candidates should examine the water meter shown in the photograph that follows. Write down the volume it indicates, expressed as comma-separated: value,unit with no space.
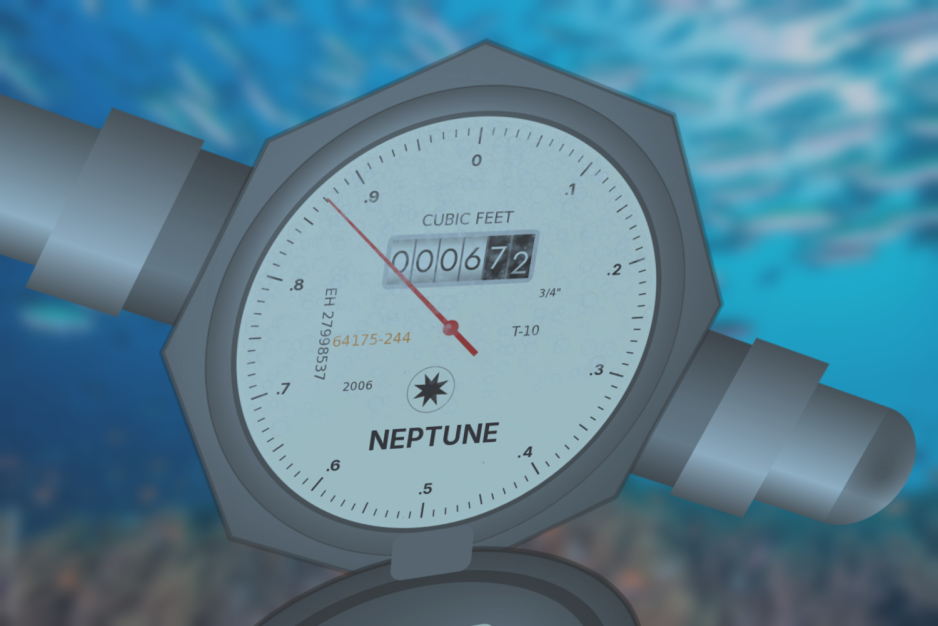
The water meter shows 671.87,ft³
